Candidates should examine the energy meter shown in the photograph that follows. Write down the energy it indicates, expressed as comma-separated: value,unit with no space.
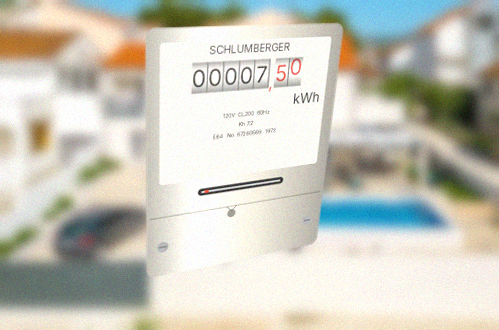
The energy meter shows 7.50,kWh
